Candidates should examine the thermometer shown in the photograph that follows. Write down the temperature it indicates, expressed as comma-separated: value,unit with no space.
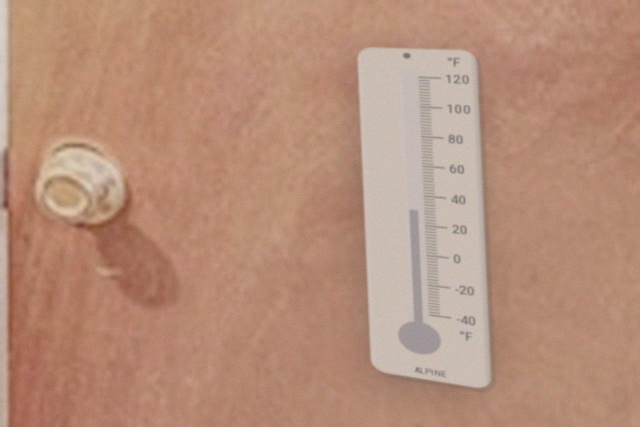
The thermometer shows 30,°F
